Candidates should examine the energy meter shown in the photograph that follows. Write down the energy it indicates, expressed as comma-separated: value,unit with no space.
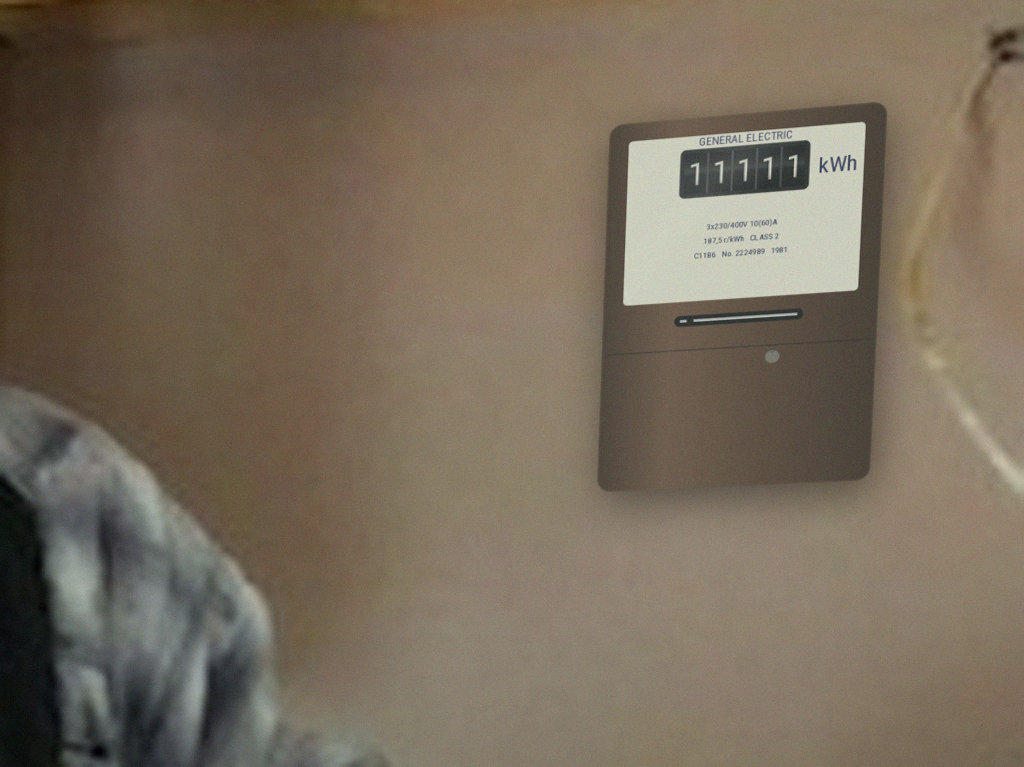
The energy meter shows 11111,kWh
